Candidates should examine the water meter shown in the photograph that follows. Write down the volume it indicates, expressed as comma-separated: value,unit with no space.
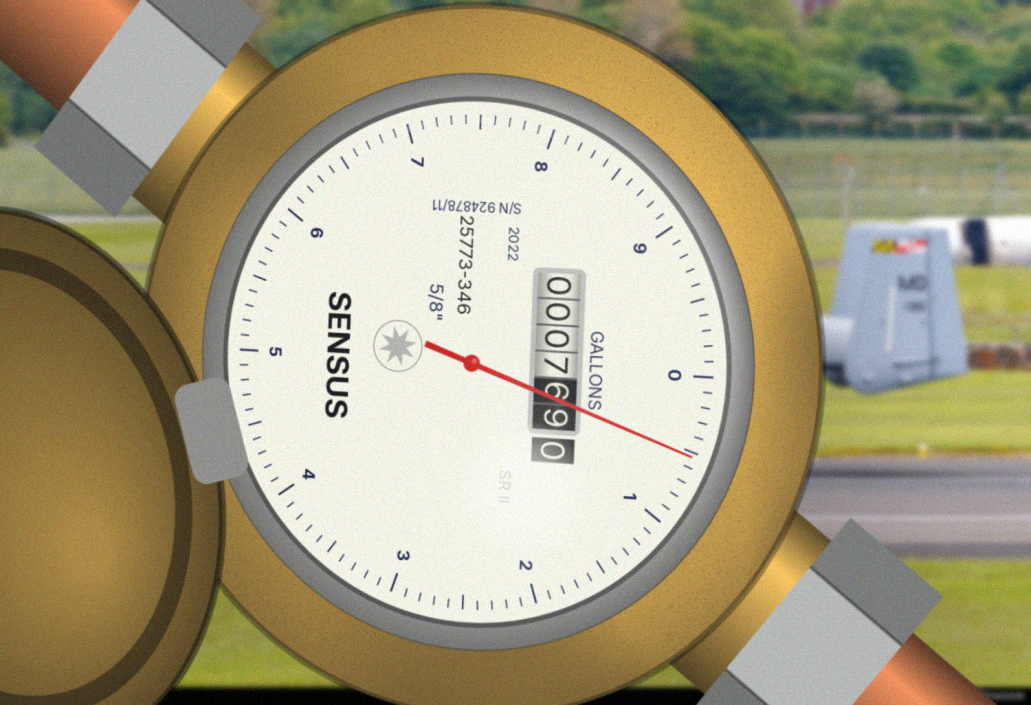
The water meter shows 7690.5,gal
